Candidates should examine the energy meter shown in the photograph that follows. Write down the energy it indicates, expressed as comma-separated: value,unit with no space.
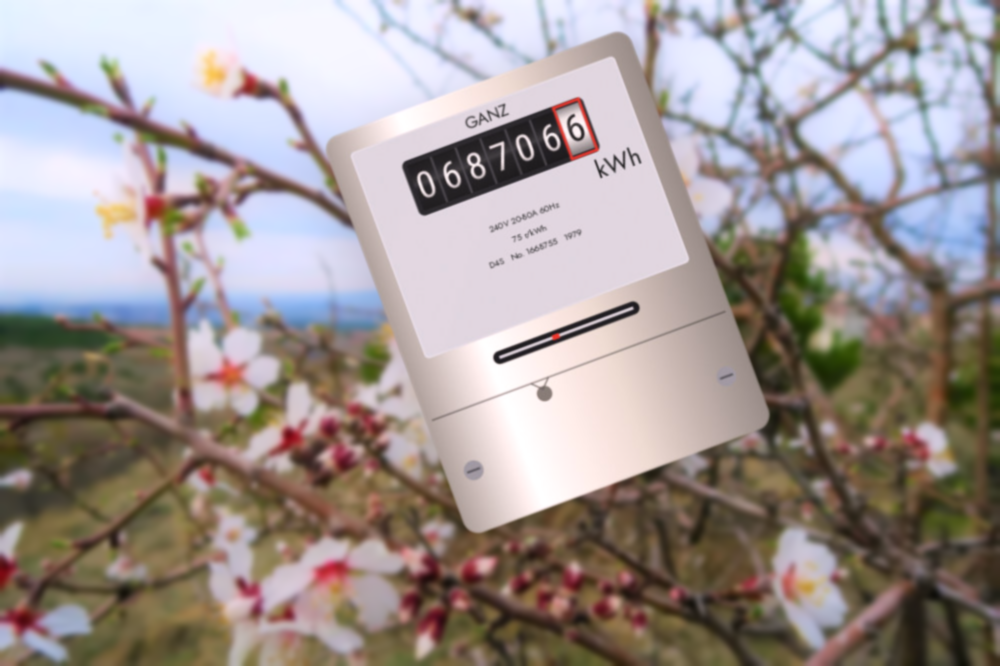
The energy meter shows 68706.6,kWh
